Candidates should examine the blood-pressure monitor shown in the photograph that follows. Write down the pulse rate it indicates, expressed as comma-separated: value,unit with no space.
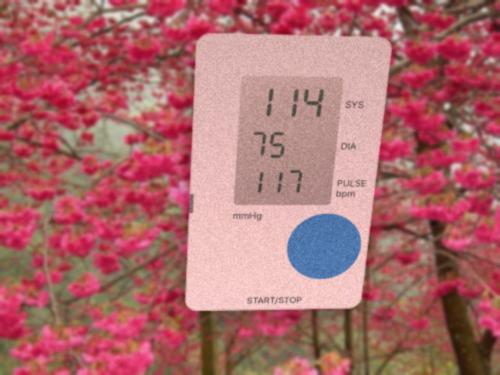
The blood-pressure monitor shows 117,bpm
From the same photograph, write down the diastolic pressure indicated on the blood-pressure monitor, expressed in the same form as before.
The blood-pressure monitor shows 75,mmHg
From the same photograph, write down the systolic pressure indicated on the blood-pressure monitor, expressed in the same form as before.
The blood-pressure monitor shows 114,mmHg
